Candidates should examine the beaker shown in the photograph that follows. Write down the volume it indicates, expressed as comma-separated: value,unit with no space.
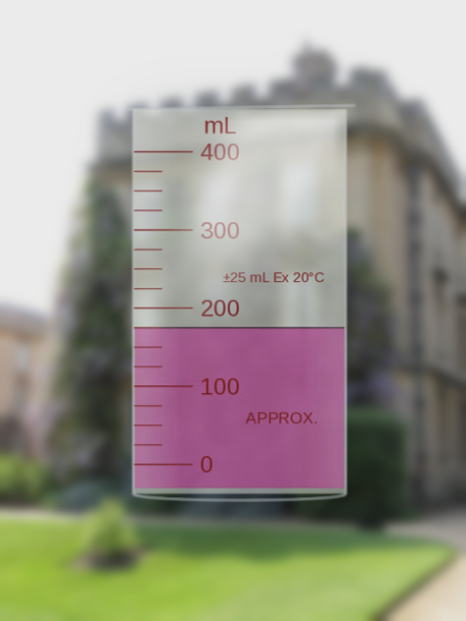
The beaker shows 175,mL
